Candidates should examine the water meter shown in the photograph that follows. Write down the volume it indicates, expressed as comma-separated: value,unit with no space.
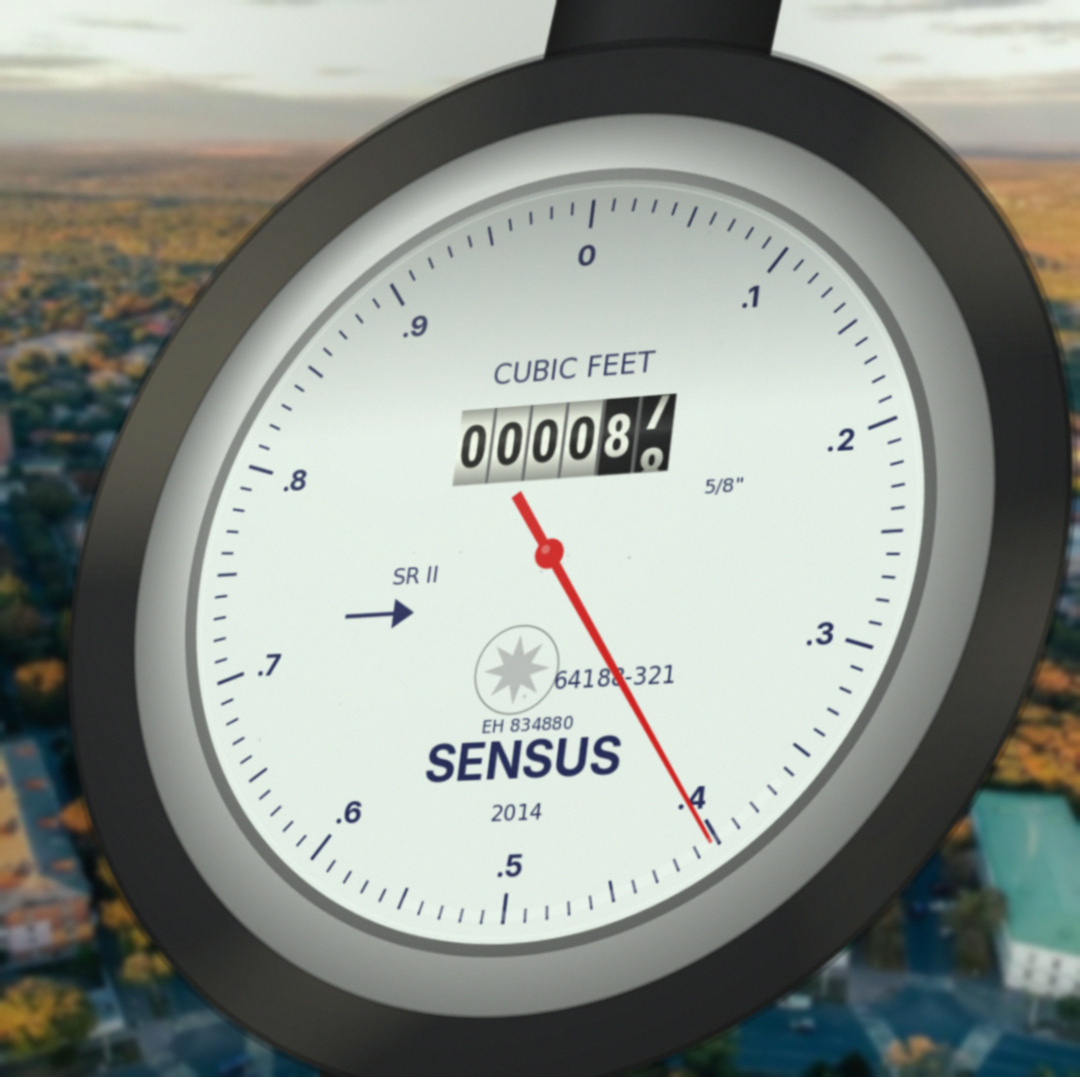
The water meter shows 87.40,ft³
